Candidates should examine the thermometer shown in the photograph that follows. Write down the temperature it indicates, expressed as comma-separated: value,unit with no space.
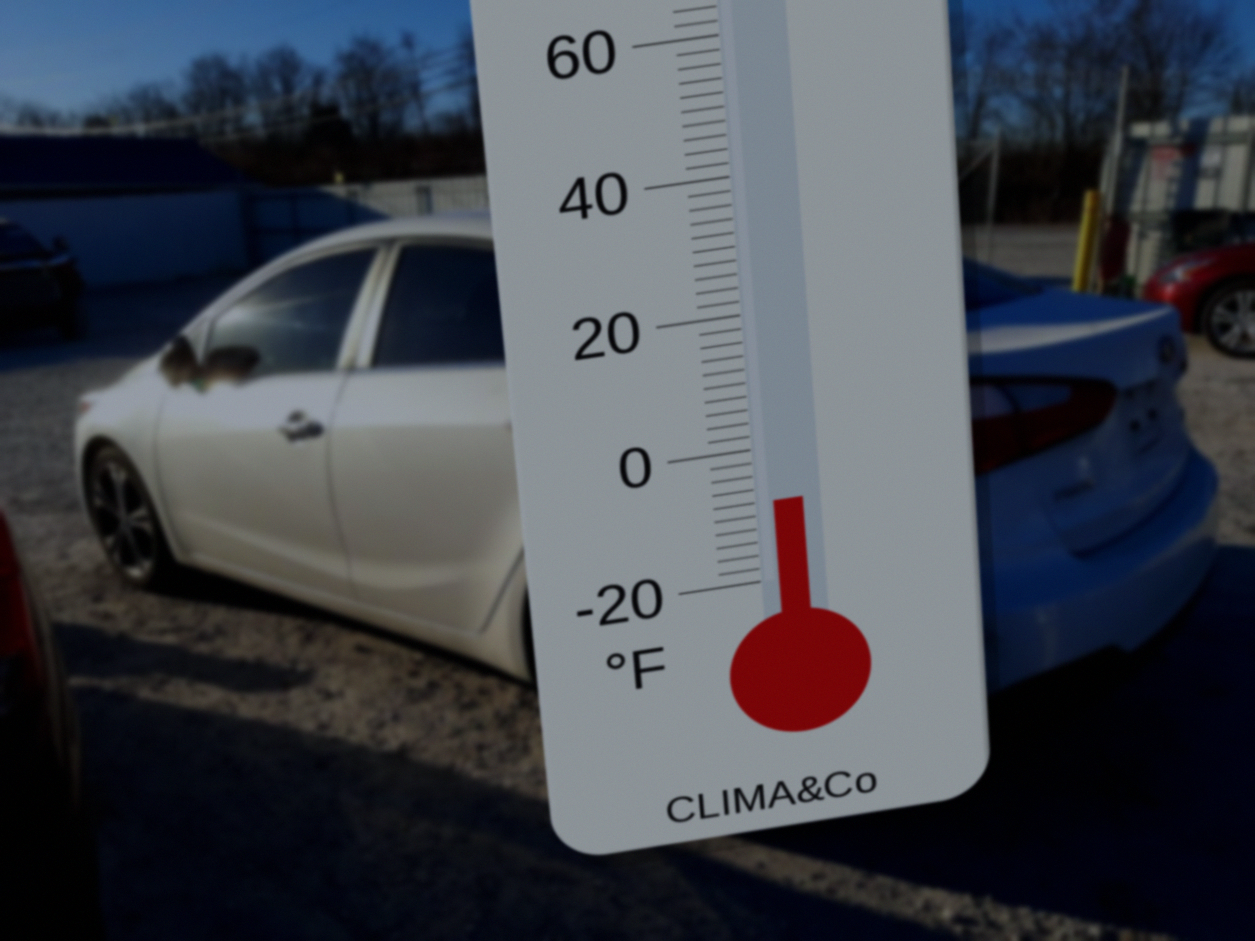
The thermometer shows -8,°F
